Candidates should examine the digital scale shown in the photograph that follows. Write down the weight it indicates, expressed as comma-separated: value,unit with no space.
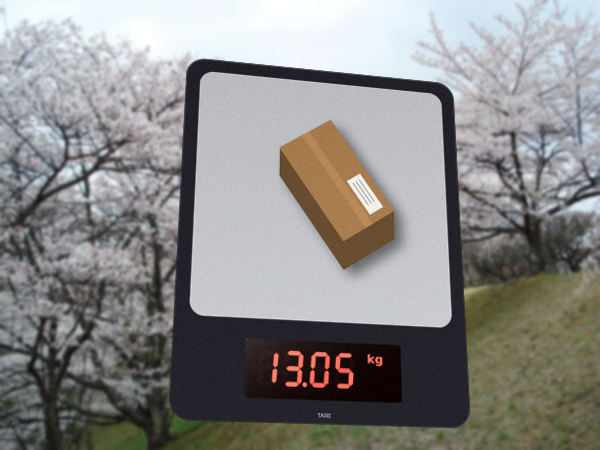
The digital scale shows 13.05,kg
